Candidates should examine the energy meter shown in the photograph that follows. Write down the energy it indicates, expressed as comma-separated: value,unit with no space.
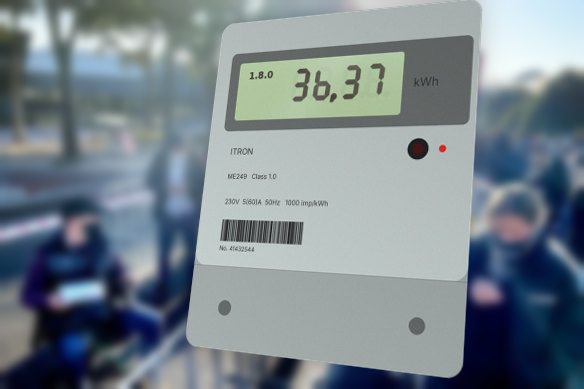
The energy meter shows 36.37,kWh
